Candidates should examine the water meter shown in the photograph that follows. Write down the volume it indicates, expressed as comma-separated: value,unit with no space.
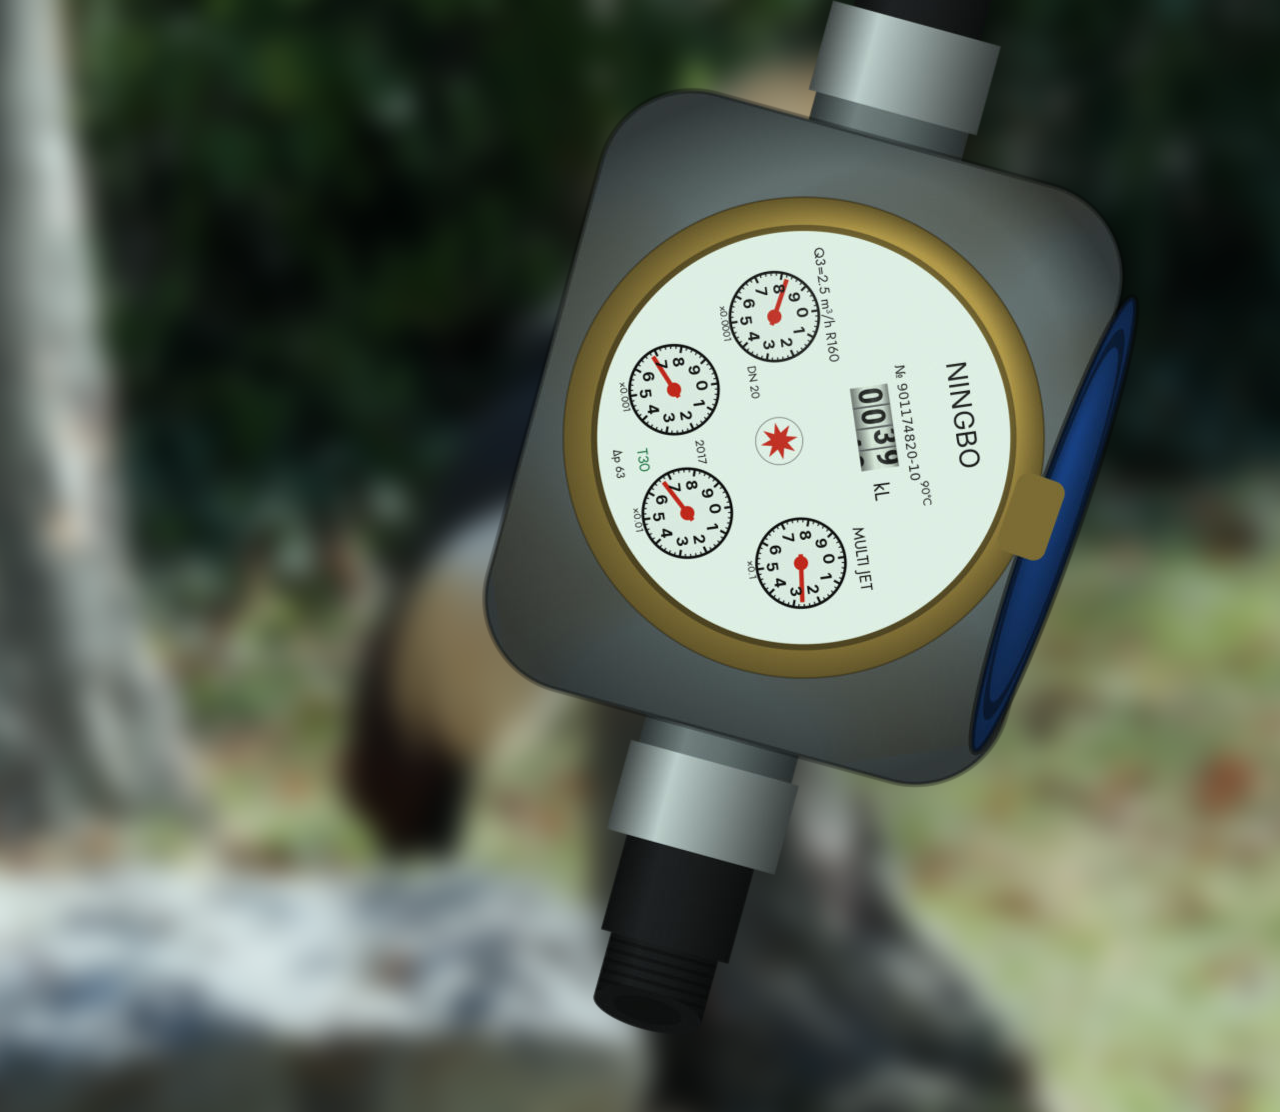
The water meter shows 39.2668,kL
